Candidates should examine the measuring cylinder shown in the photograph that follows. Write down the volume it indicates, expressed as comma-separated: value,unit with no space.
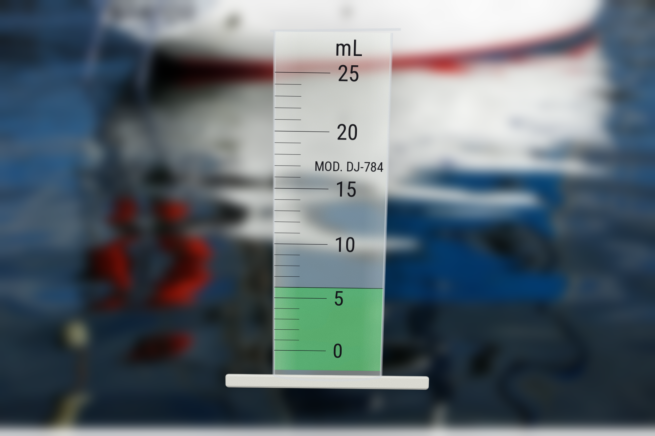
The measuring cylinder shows 6,mL
